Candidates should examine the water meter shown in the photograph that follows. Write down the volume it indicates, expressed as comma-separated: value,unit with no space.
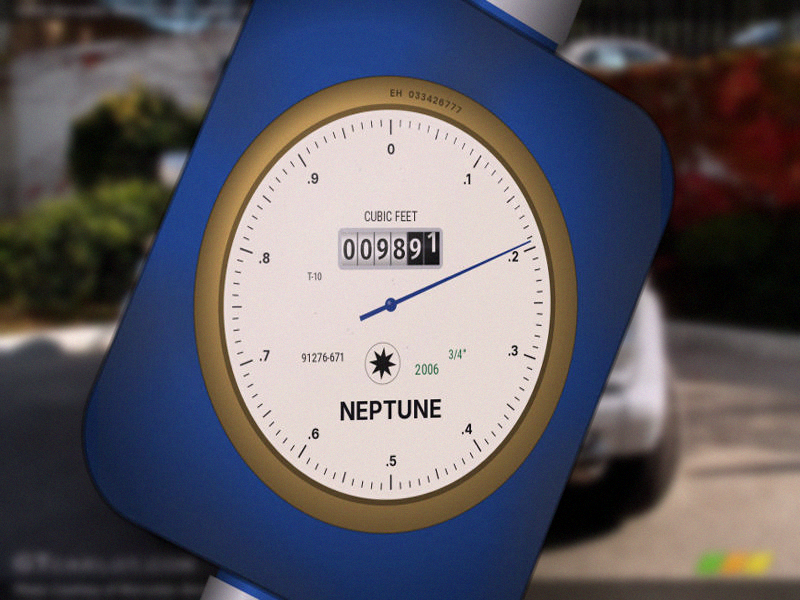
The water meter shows 9891.19,ft³
